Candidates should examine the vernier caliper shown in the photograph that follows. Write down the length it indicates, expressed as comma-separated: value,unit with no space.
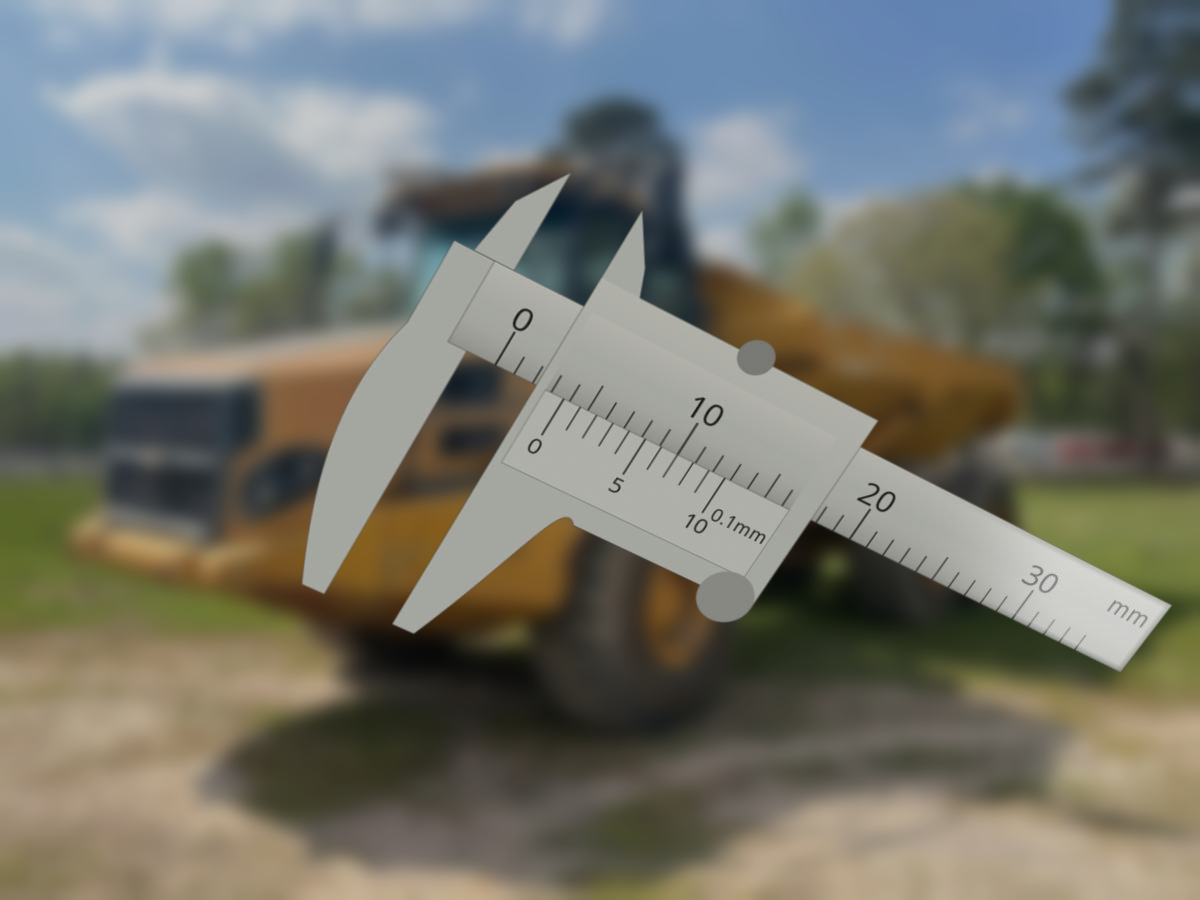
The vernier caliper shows 3.7,mm
